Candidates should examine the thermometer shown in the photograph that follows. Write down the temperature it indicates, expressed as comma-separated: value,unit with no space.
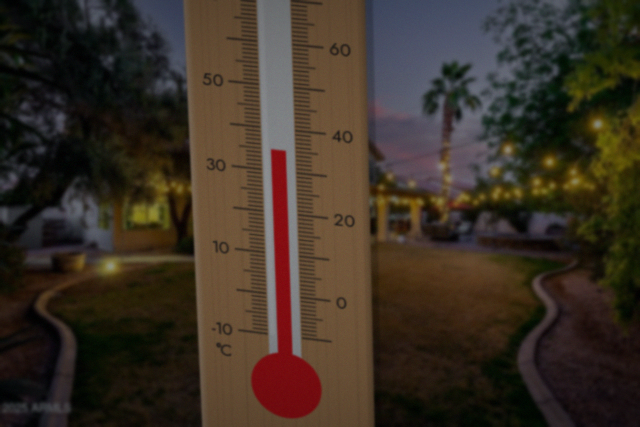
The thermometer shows 35,°C
